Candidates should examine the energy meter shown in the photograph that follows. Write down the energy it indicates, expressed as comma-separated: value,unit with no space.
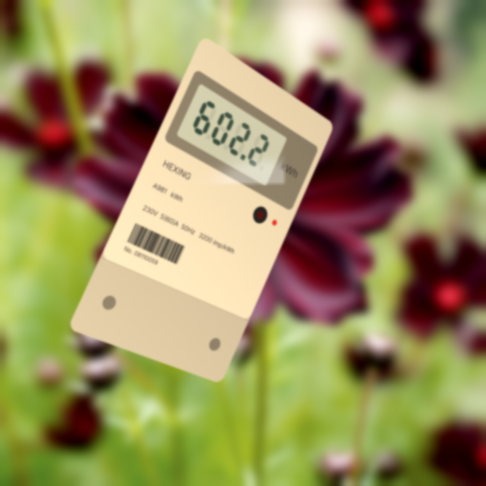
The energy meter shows 602.2,kWh
